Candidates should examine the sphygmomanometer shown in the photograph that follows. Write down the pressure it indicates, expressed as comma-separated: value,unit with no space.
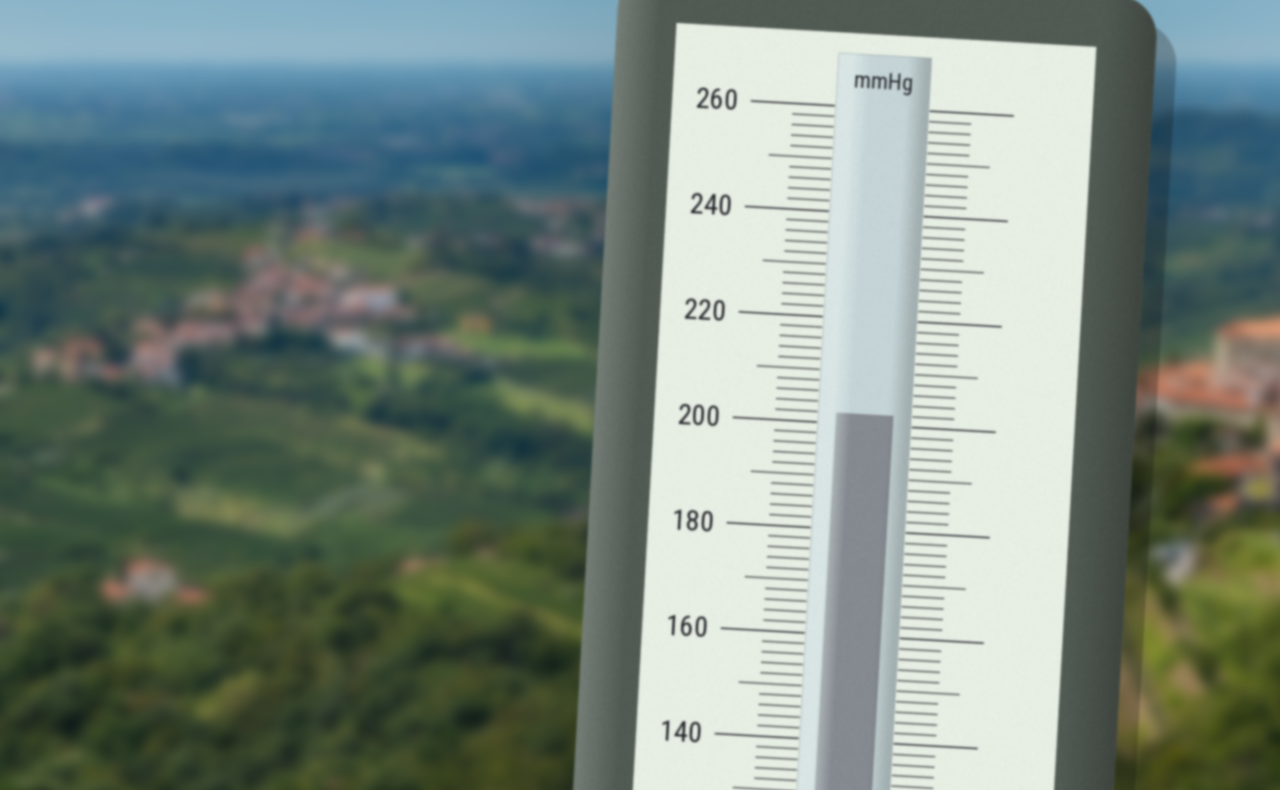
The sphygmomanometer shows 202,mmHg
